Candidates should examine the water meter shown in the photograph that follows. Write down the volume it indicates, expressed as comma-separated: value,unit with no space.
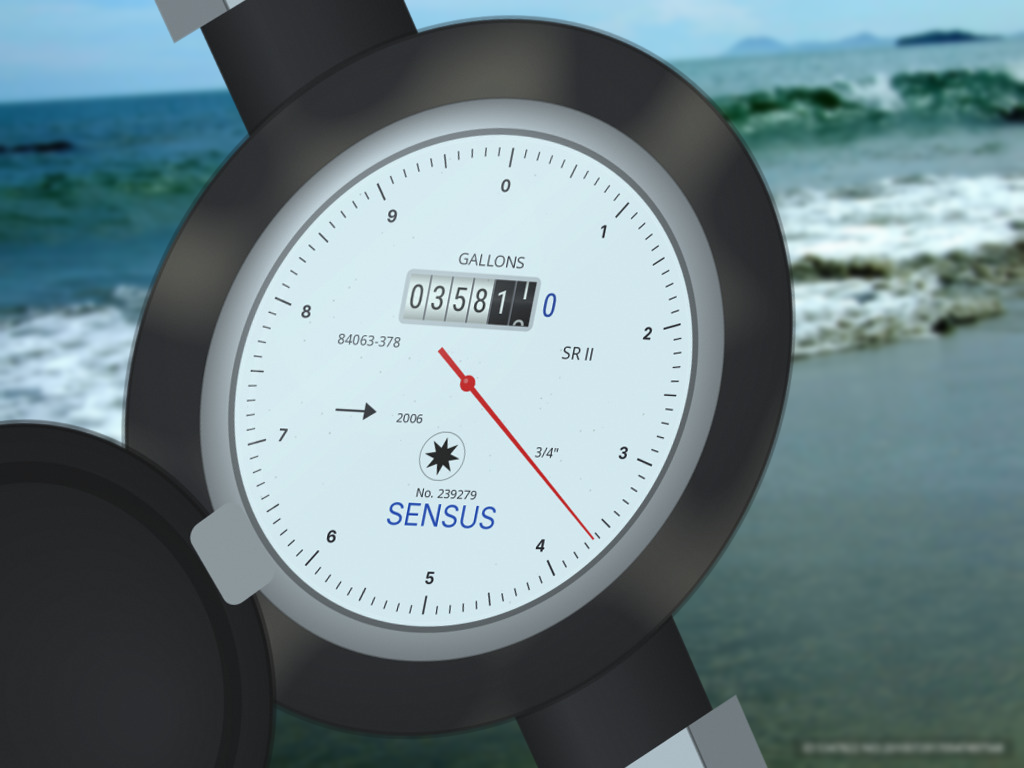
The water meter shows 358113.6,gal
